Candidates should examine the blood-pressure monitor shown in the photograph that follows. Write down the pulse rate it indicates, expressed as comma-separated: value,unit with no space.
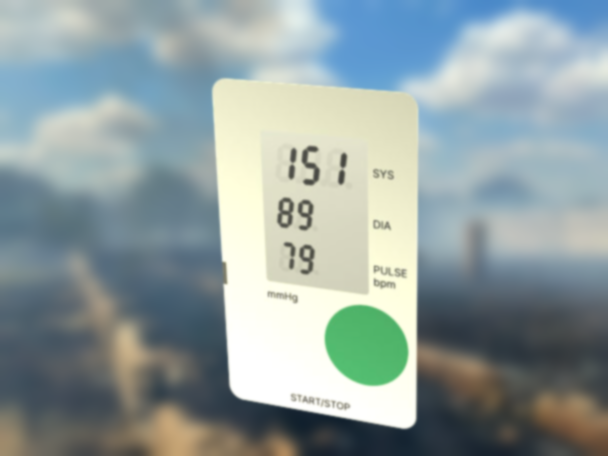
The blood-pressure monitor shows 79,bpm
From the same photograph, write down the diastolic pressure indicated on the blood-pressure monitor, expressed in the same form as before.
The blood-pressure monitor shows 89,mmHg
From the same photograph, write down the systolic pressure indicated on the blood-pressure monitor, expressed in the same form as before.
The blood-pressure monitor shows 151,mmHg
